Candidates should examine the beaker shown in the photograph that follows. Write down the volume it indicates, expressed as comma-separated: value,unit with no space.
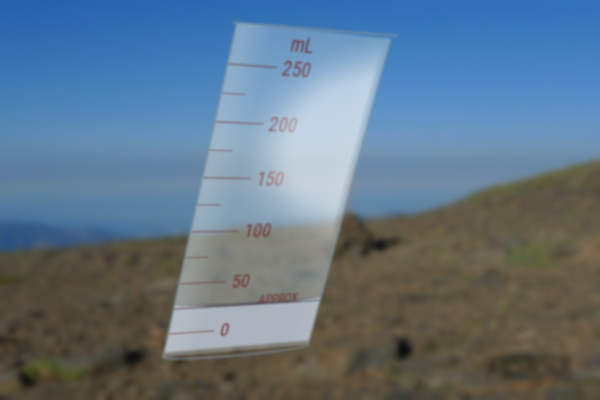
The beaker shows 25,mL
